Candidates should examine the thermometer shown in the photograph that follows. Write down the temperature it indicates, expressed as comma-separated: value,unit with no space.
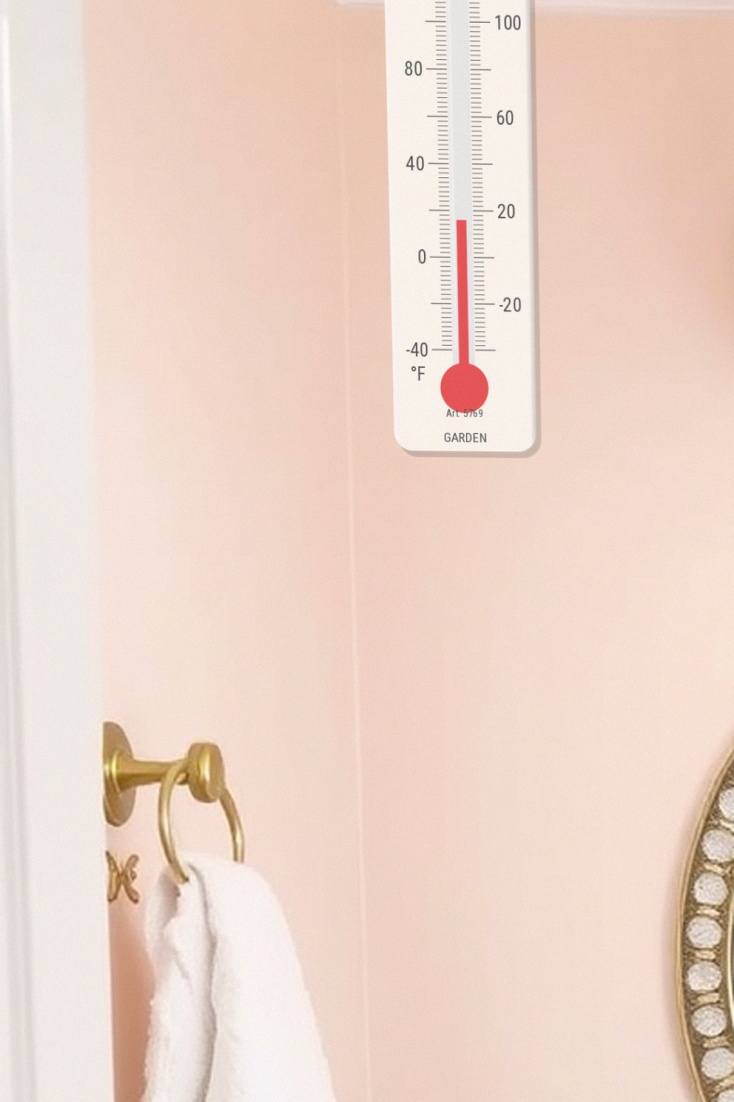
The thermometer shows 16,°F
